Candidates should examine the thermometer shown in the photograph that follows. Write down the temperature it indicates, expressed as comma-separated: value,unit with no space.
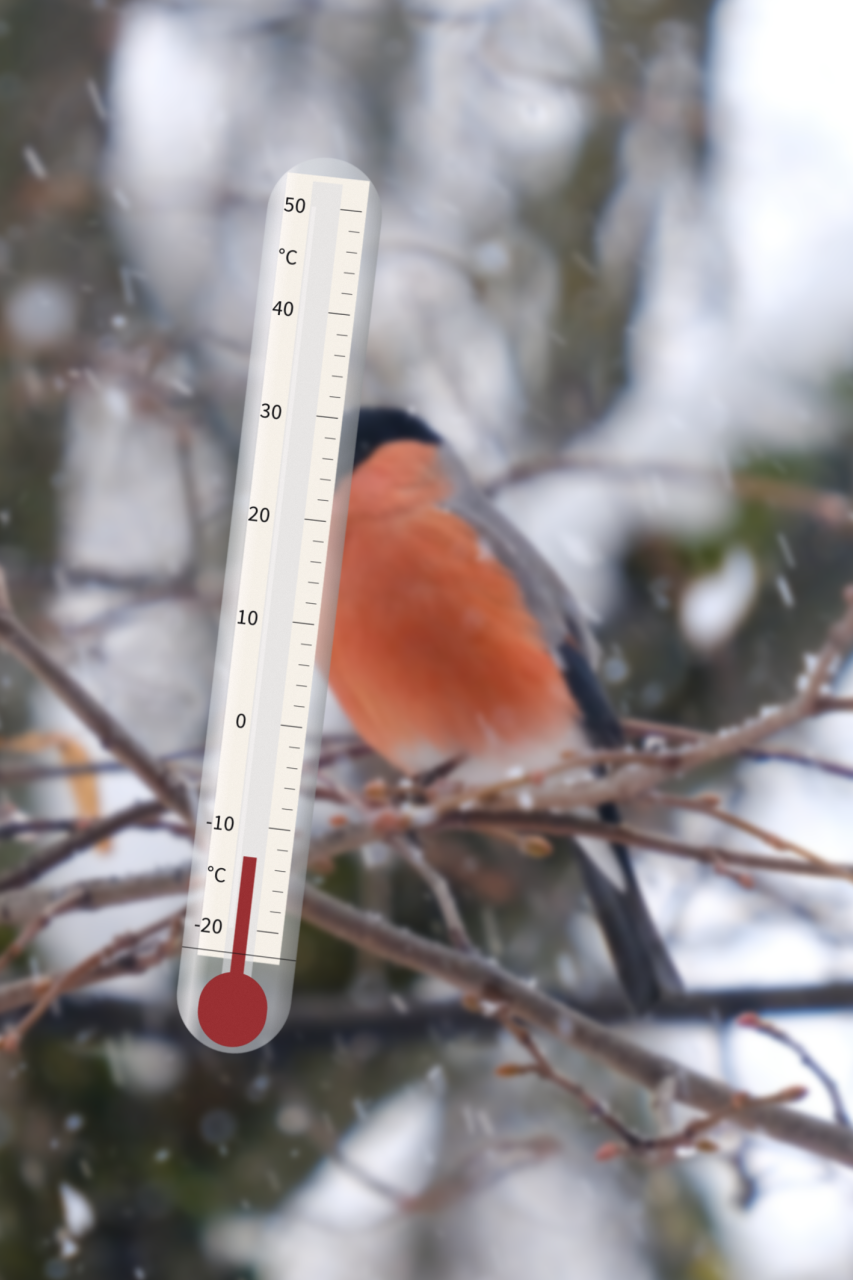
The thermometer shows -13,°C
